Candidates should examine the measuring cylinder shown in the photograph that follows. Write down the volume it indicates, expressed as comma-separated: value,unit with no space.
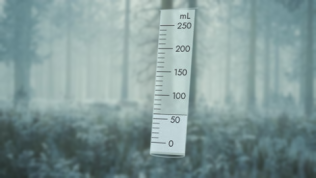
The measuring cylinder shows 60,mL
